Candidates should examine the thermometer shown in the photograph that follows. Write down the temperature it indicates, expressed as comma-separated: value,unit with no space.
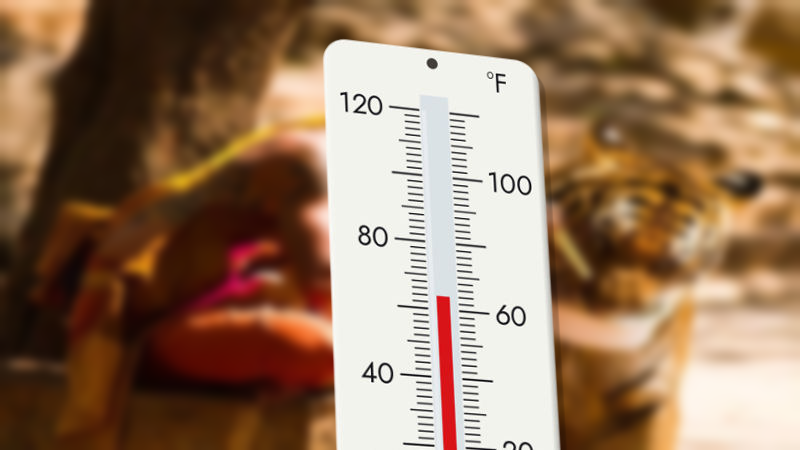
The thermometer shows 64,°F
